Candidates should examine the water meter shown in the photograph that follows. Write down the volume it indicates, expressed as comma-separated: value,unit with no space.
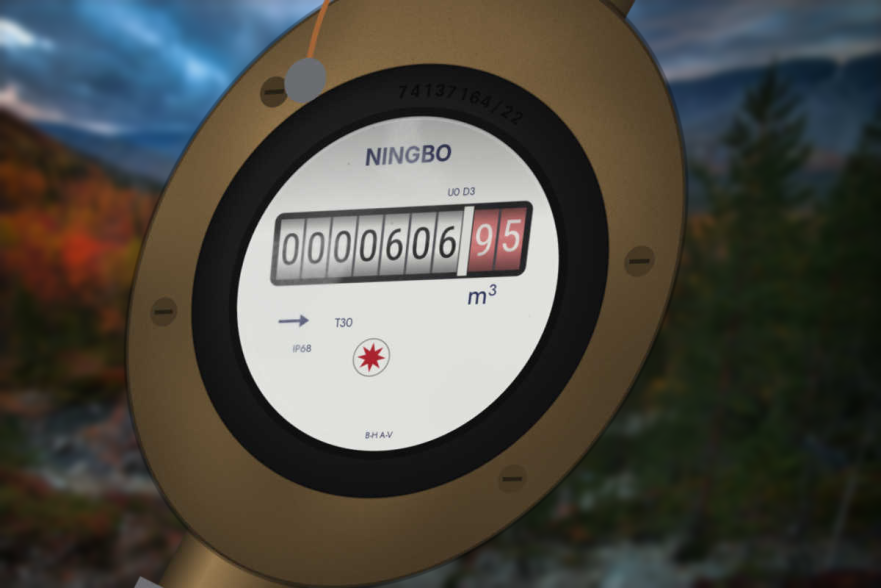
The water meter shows 606.95,m³
